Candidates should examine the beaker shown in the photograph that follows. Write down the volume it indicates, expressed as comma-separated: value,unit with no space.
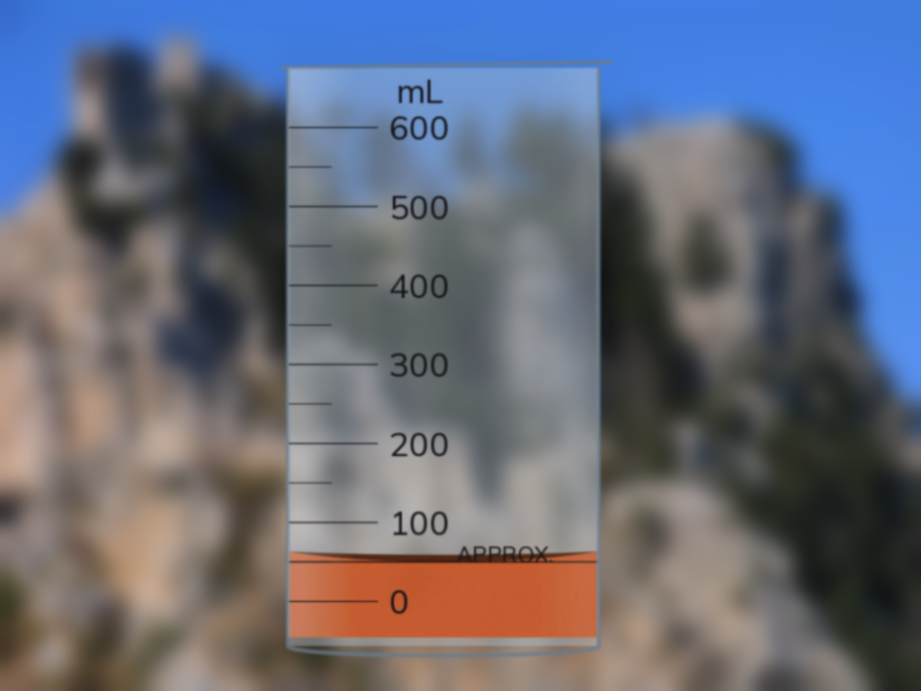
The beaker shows 50,mL
